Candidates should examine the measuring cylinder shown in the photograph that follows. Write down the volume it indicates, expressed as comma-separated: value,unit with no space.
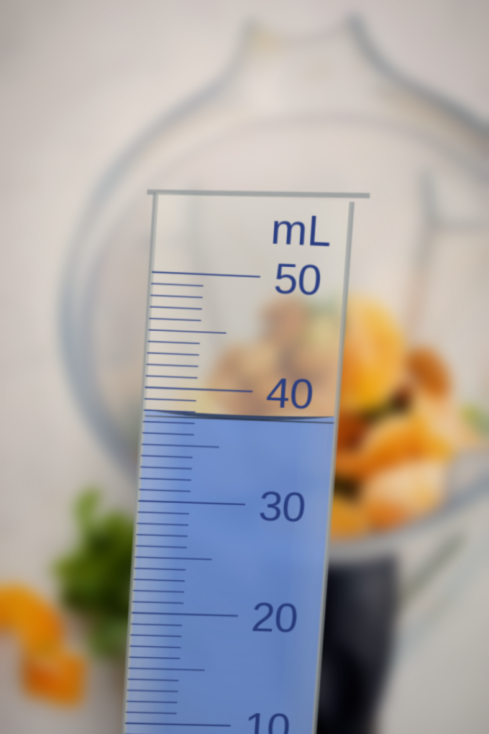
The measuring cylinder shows 37.5,mL
